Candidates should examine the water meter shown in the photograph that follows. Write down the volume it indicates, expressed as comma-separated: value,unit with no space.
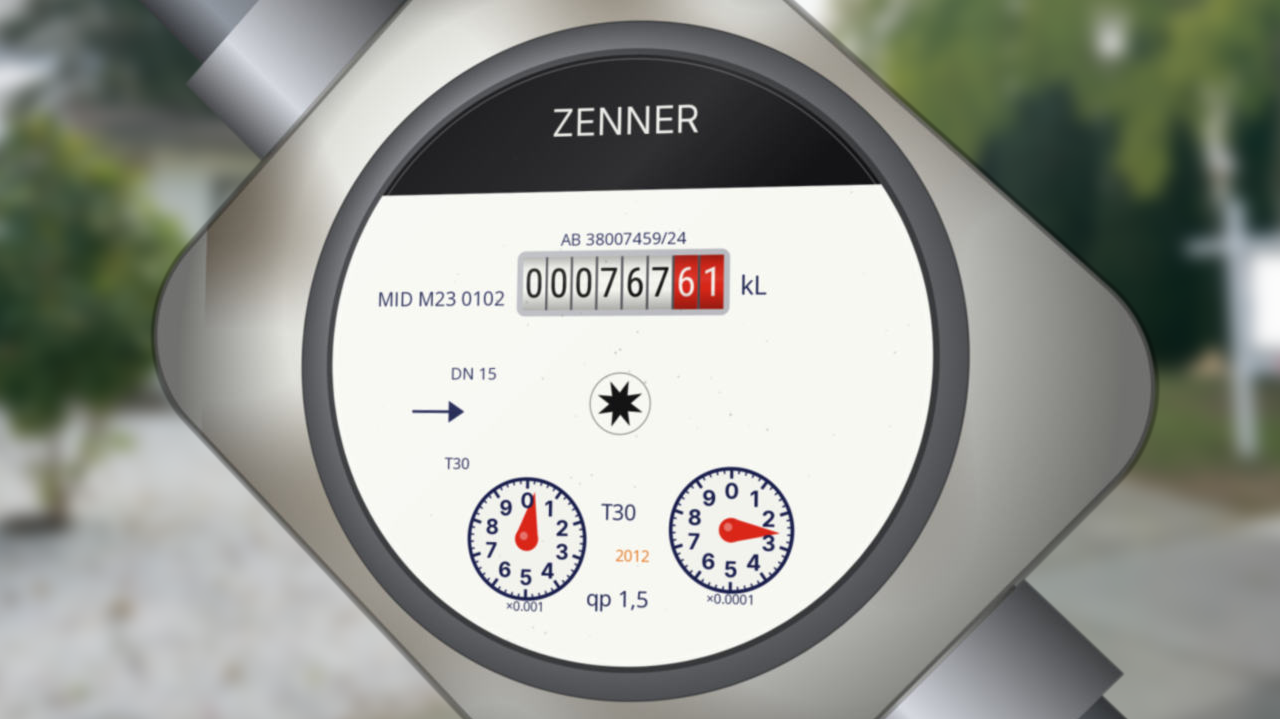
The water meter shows 767.6102,kL
